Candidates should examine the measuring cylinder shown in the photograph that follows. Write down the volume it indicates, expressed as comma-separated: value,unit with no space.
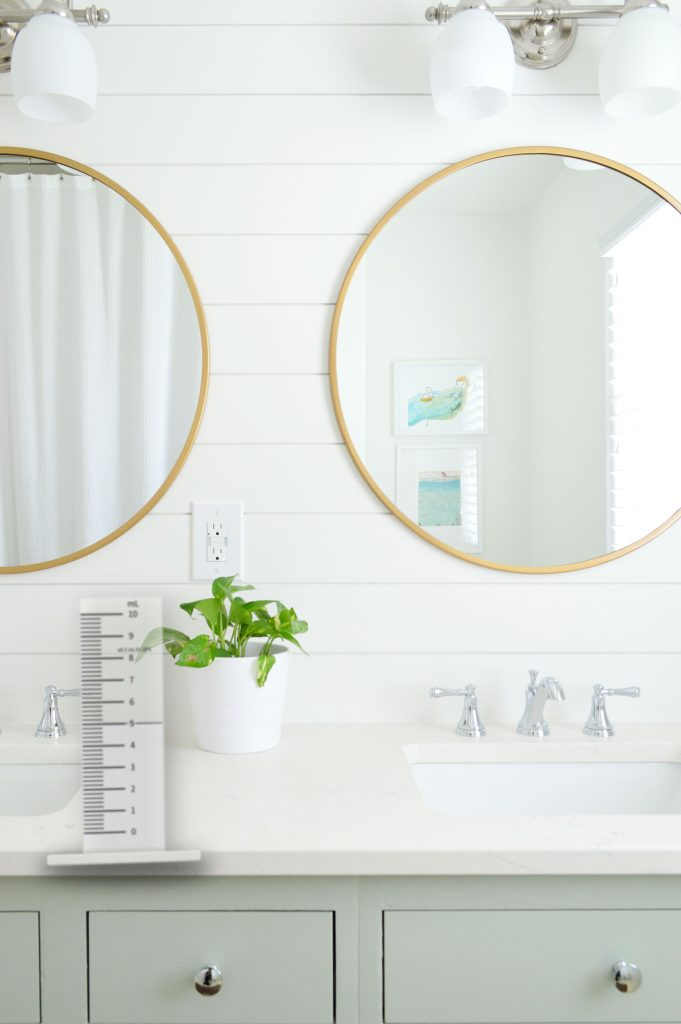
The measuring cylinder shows 5,mL
